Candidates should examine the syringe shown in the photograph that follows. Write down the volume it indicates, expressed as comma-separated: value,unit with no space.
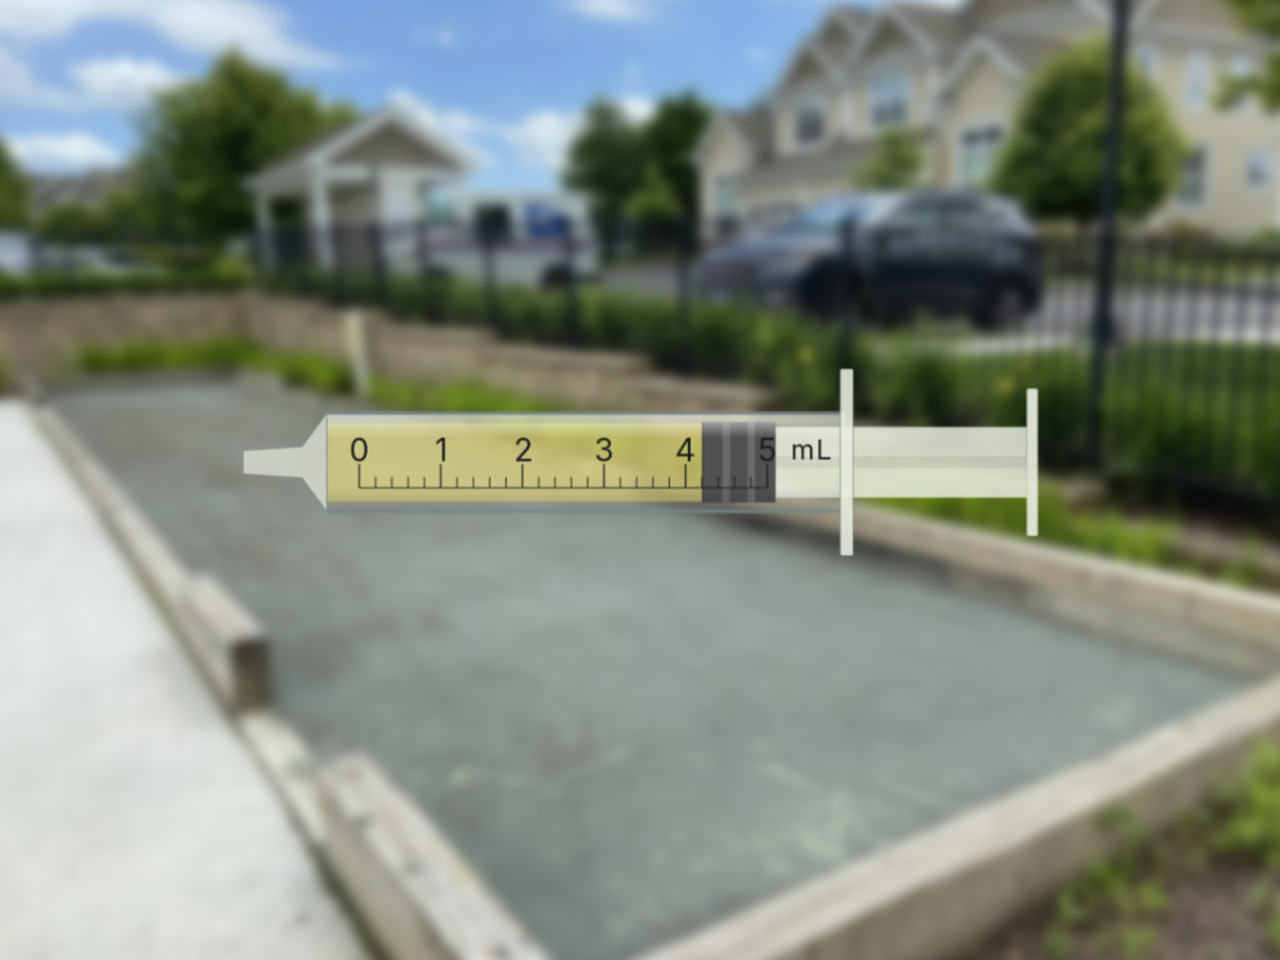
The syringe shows 4.2,mL
